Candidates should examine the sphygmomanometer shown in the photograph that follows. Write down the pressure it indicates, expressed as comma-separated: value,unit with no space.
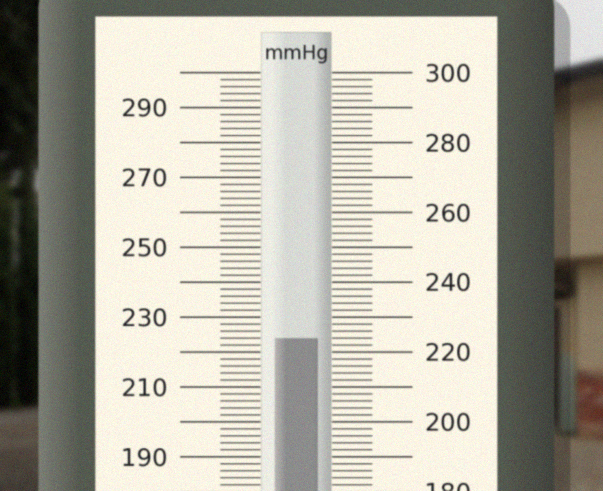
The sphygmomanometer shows 224,mmHg
